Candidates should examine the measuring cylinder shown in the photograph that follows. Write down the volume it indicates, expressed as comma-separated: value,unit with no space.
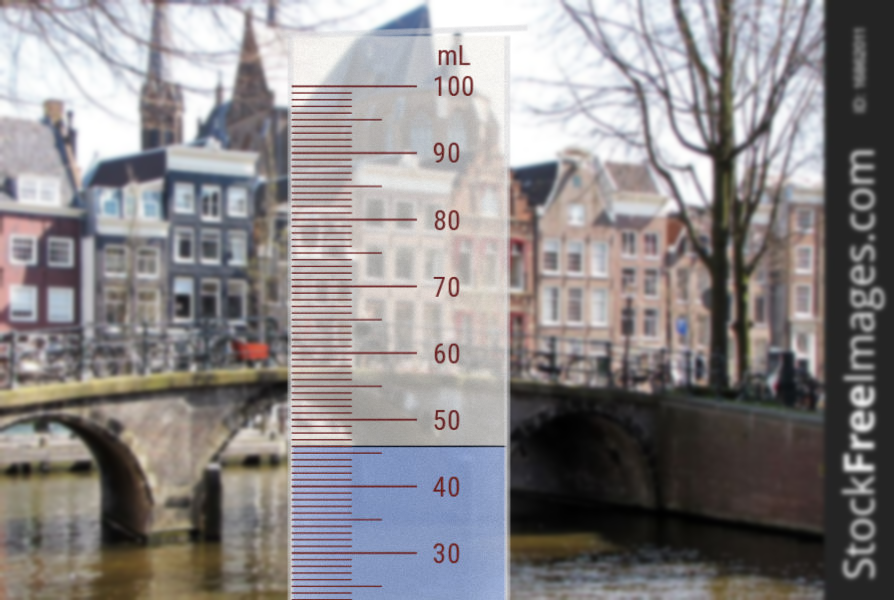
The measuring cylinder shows 46,mL
